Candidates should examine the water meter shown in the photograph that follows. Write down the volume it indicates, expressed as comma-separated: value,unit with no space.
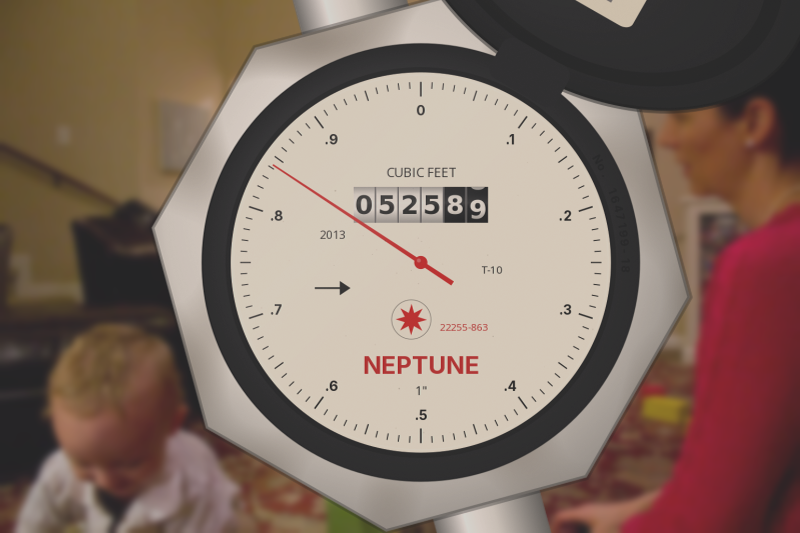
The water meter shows 52588.84,ft³
